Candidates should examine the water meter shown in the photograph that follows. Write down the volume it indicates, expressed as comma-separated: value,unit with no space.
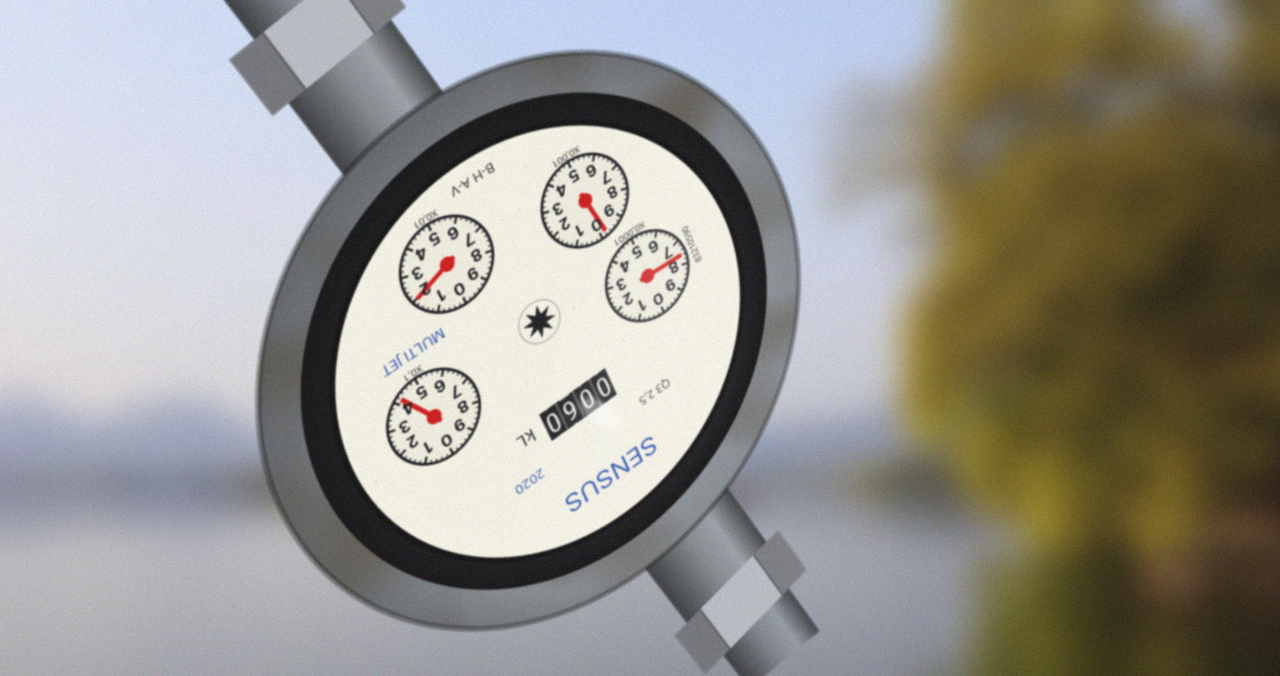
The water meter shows 60.4197,kL
